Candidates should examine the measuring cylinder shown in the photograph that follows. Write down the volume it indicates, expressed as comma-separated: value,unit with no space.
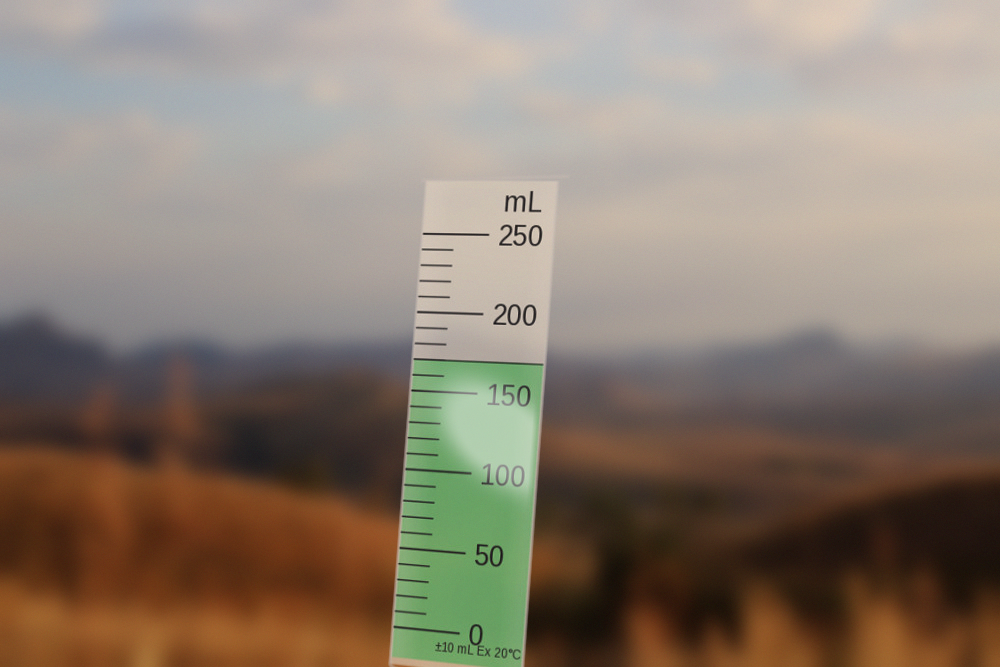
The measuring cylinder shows 170,mL
